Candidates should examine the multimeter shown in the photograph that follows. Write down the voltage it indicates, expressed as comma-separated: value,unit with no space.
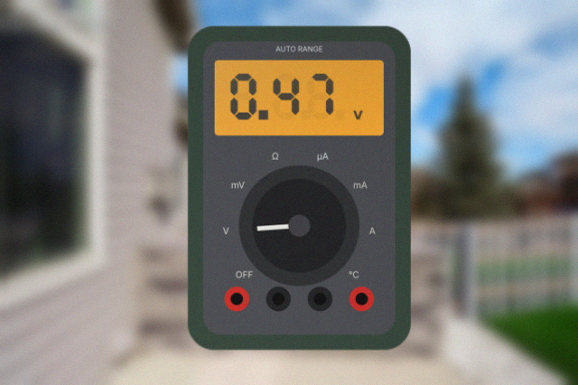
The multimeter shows 0.47,V
